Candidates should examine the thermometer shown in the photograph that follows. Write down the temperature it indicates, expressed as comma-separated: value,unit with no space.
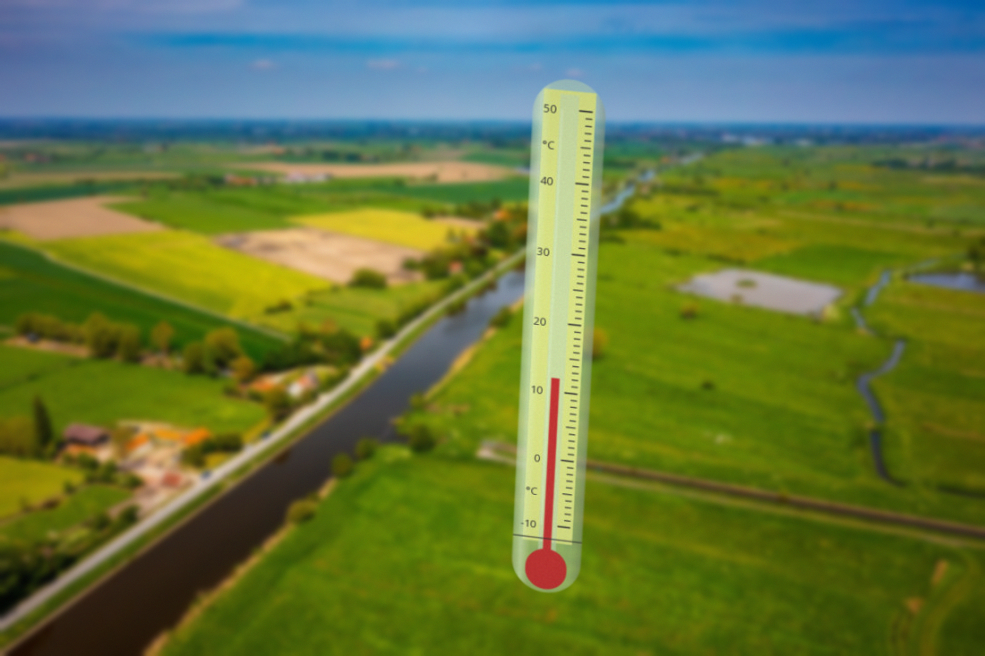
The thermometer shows 12,°C
